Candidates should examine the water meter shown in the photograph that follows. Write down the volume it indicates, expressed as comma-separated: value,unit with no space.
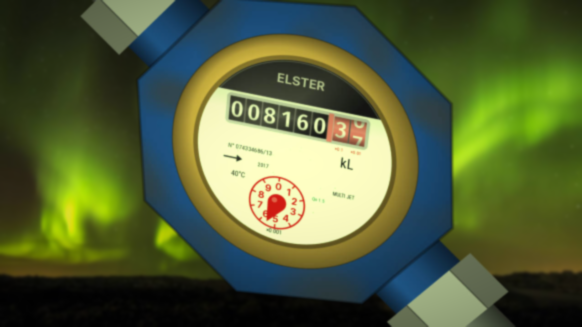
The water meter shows 8160.365,kL
